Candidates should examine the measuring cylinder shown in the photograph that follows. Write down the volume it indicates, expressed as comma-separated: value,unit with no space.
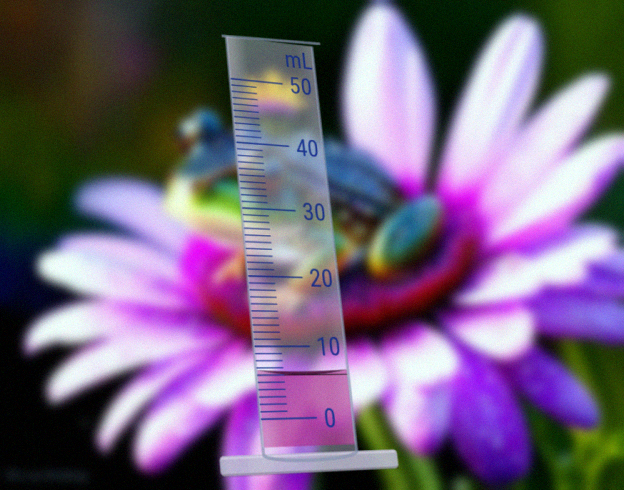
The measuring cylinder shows 6,mL
